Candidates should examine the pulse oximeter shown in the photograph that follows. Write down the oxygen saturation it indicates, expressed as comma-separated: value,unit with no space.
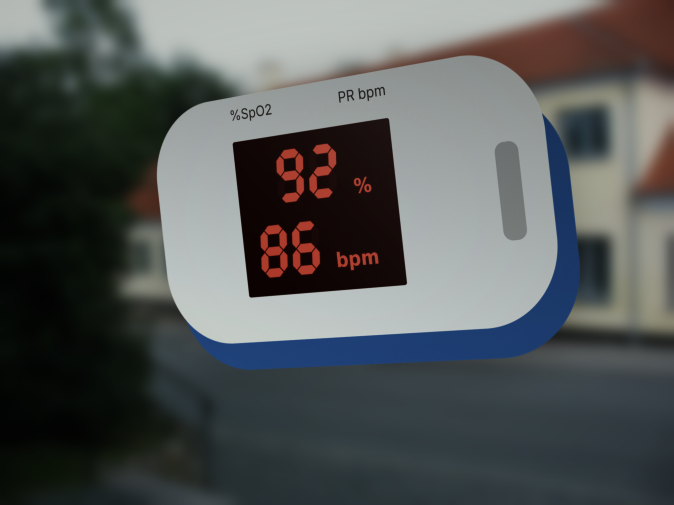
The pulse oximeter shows 92,%
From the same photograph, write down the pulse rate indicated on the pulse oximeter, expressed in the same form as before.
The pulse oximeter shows 86,bpm
